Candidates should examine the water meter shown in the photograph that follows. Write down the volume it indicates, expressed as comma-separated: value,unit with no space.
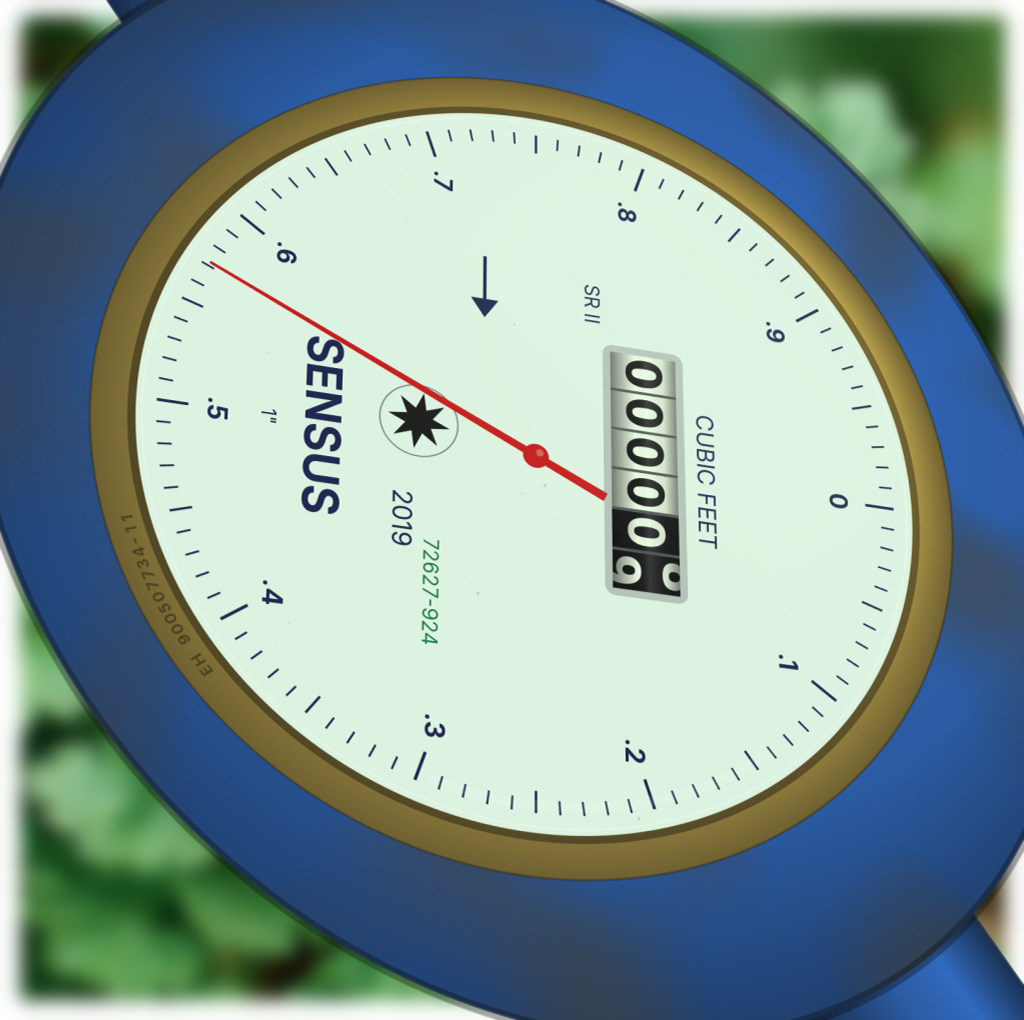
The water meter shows 8.57,ft³
